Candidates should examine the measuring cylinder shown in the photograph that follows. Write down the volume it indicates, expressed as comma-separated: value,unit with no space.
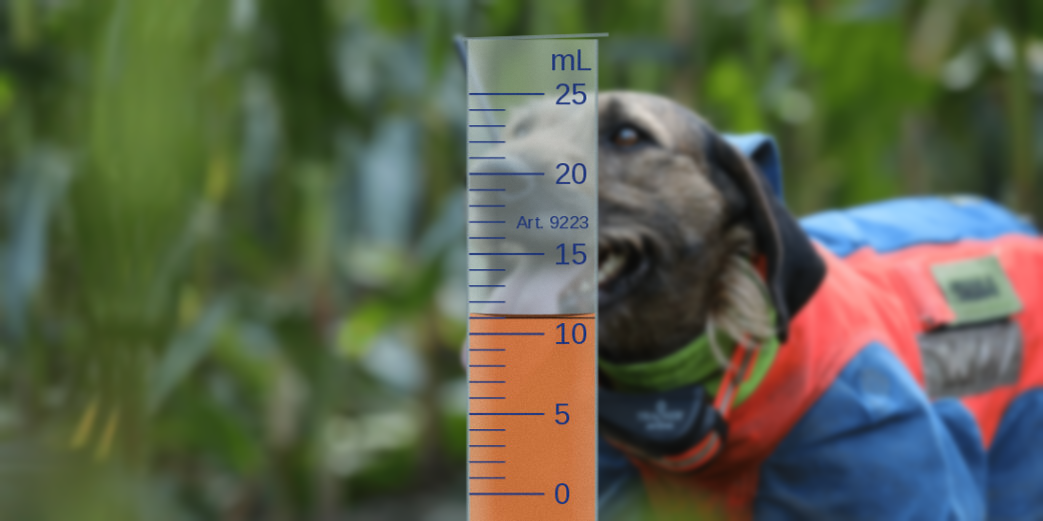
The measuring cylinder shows 11,mL
